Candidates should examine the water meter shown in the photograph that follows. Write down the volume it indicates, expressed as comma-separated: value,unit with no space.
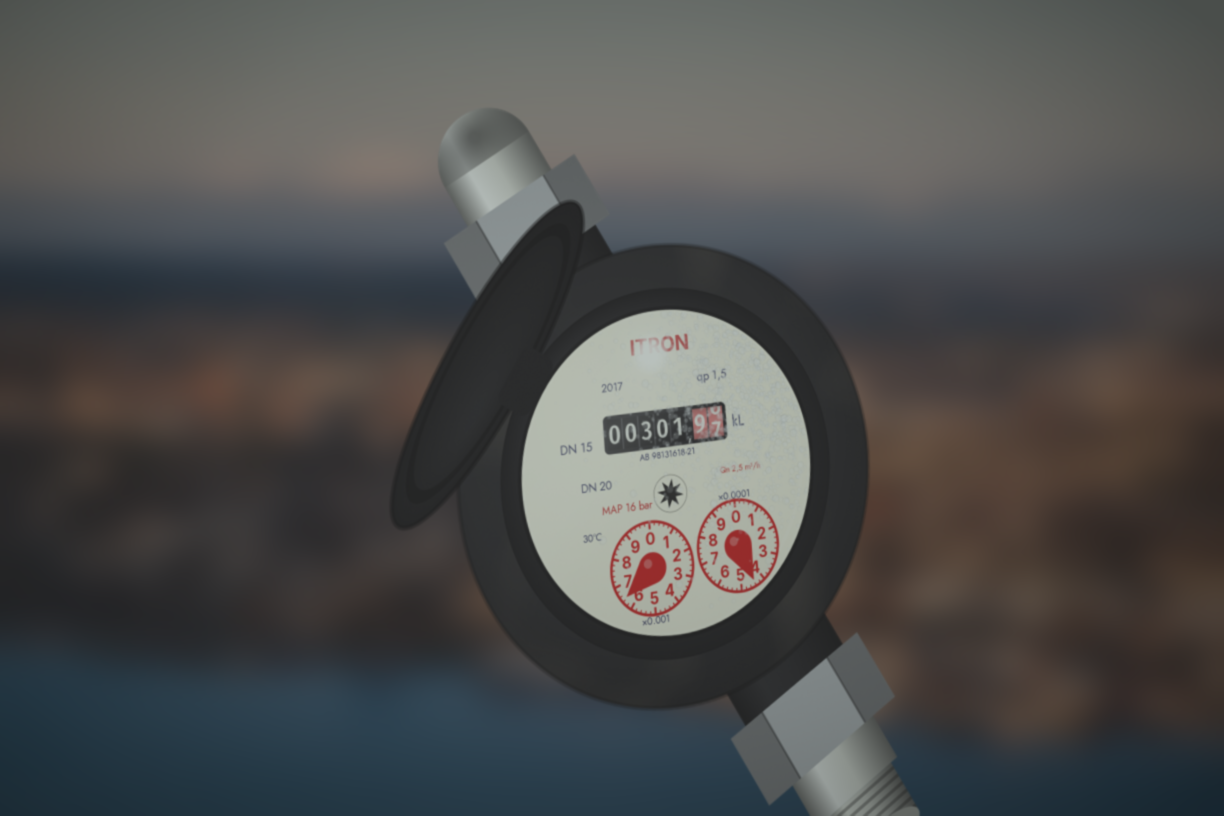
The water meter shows 301.9664,kL
